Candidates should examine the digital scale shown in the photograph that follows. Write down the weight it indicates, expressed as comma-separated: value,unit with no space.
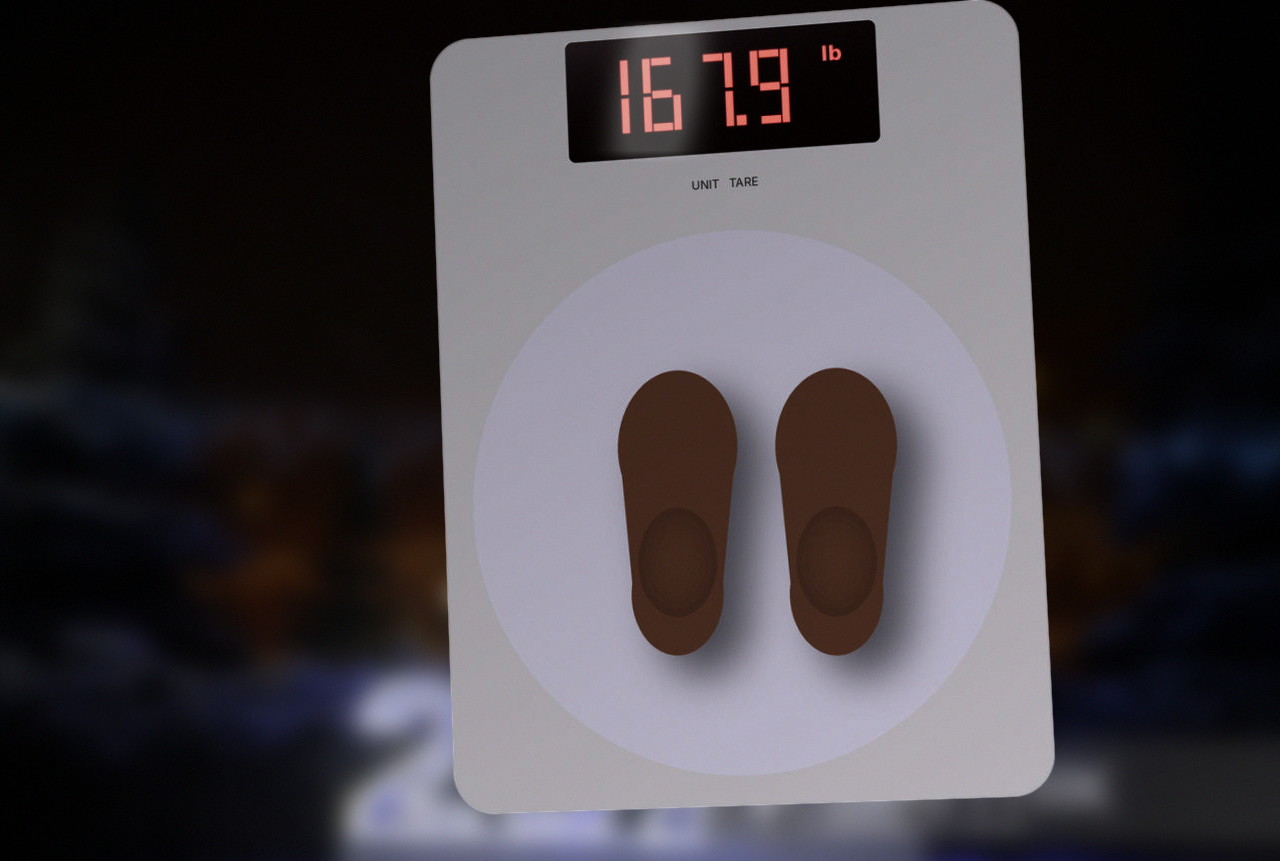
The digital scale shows 167.9,lb
